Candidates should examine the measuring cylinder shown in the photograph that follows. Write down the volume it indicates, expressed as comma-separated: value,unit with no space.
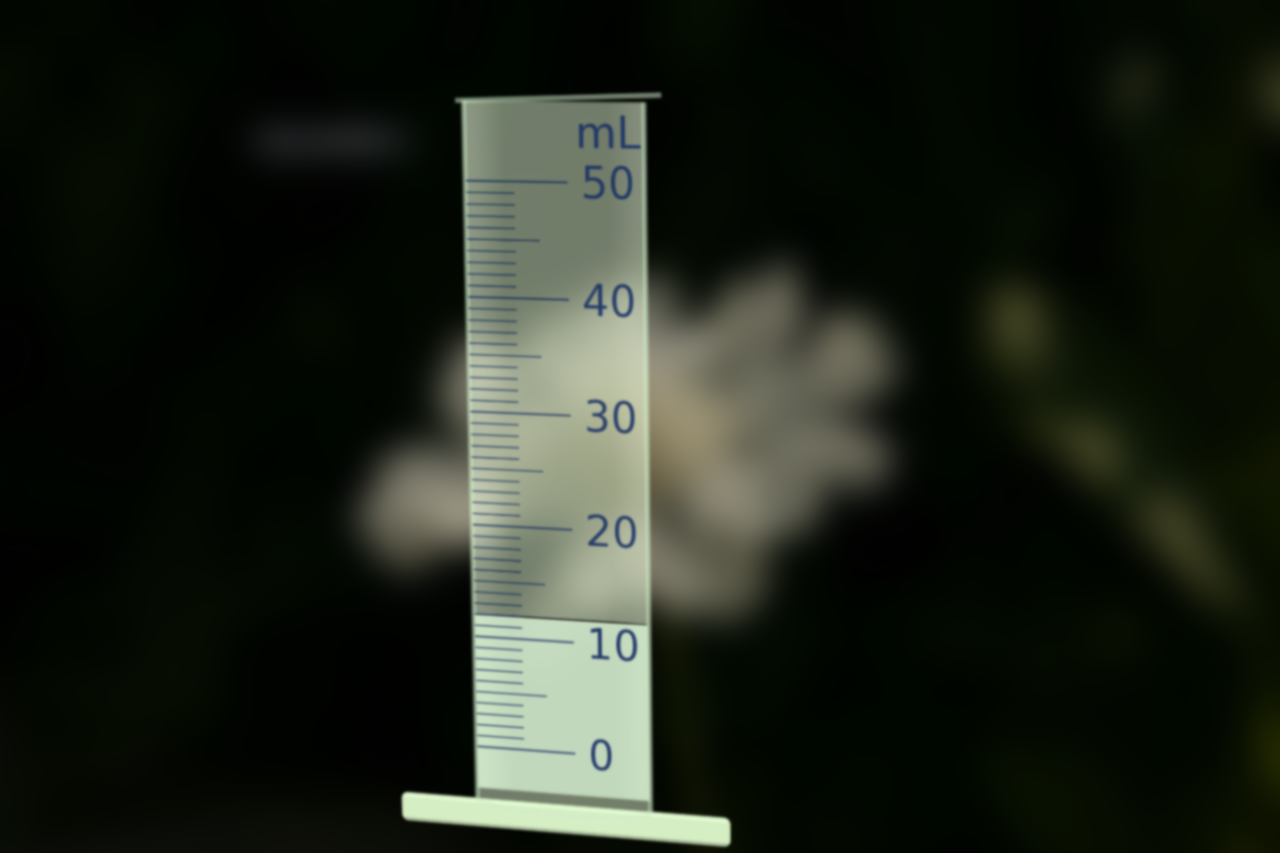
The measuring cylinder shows 12,mL
